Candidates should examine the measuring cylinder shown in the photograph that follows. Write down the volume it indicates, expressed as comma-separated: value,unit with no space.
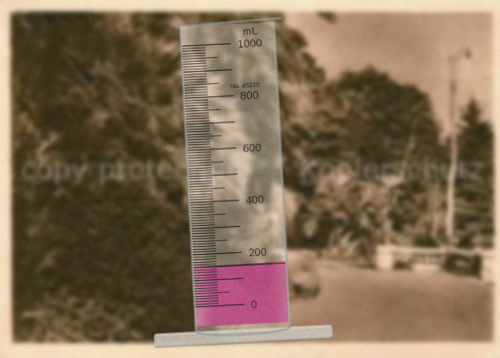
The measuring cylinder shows 150,mL
